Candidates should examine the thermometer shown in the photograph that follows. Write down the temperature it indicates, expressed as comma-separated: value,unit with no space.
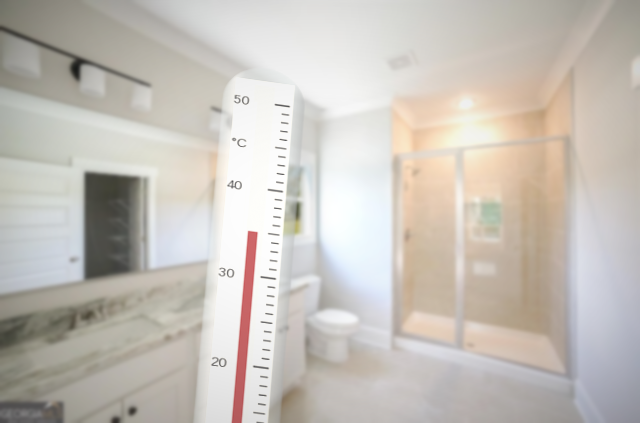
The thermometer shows 35,°C
